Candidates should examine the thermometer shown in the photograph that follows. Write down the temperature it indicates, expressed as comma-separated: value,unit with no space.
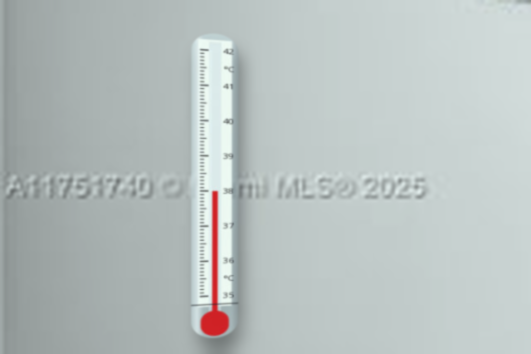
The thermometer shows 38,°C
